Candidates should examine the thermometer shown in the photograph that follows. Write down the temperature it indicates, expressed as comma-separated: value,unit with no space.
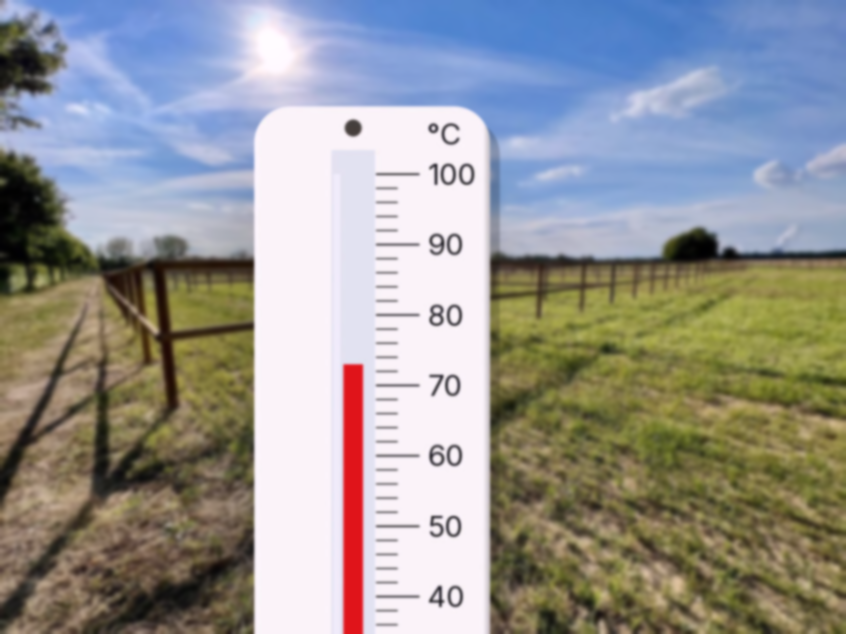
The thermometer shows 73,°C
